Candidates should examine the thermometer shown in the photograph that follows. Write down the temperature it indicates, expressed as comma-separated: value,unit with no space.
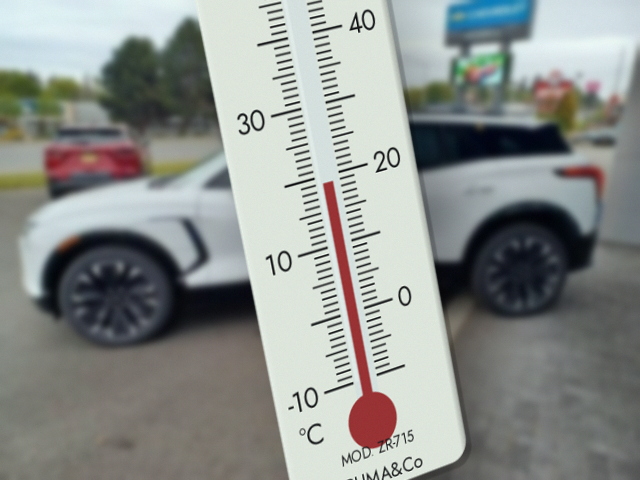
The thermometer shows 19,°C
